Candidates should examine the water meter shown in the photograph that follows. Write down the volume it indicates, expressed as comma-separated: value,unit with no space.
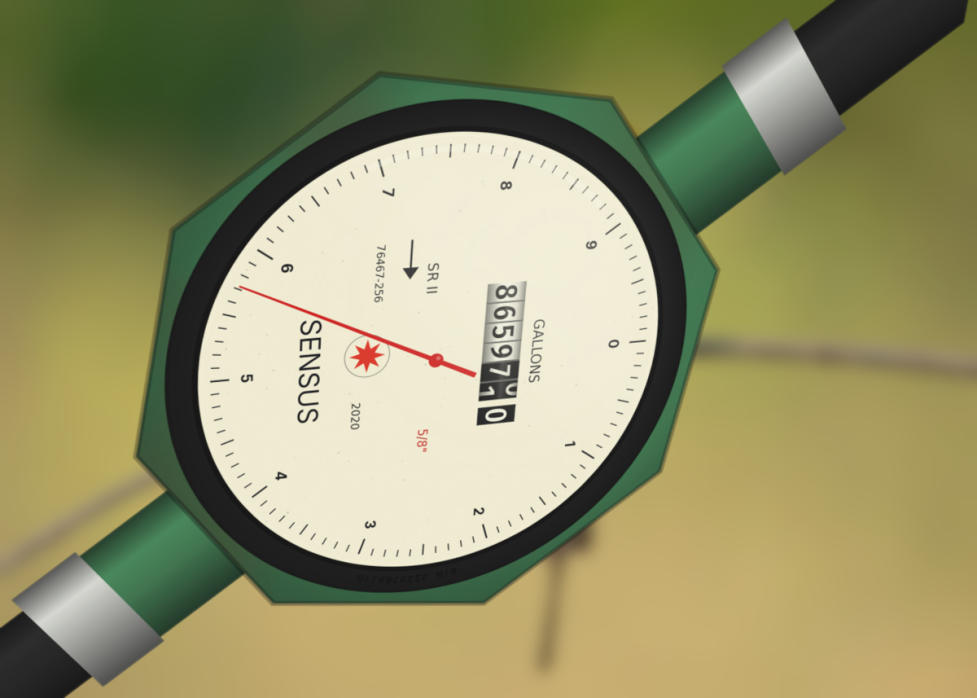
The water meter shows 8659705.7,gal
